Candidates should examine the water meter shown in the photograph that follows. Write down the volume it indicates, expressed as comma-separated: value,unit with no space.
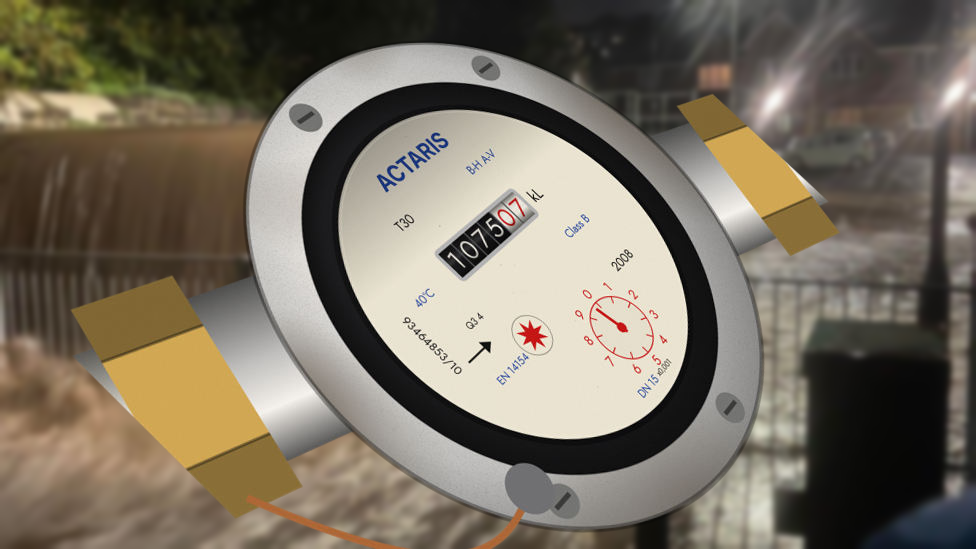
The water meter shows 1075.069,kL
